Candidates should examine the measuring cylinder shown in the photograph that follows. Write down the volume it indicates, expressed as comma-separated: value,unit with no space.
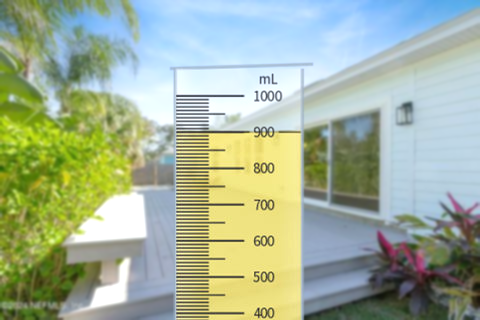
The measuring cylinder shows 900,mL
